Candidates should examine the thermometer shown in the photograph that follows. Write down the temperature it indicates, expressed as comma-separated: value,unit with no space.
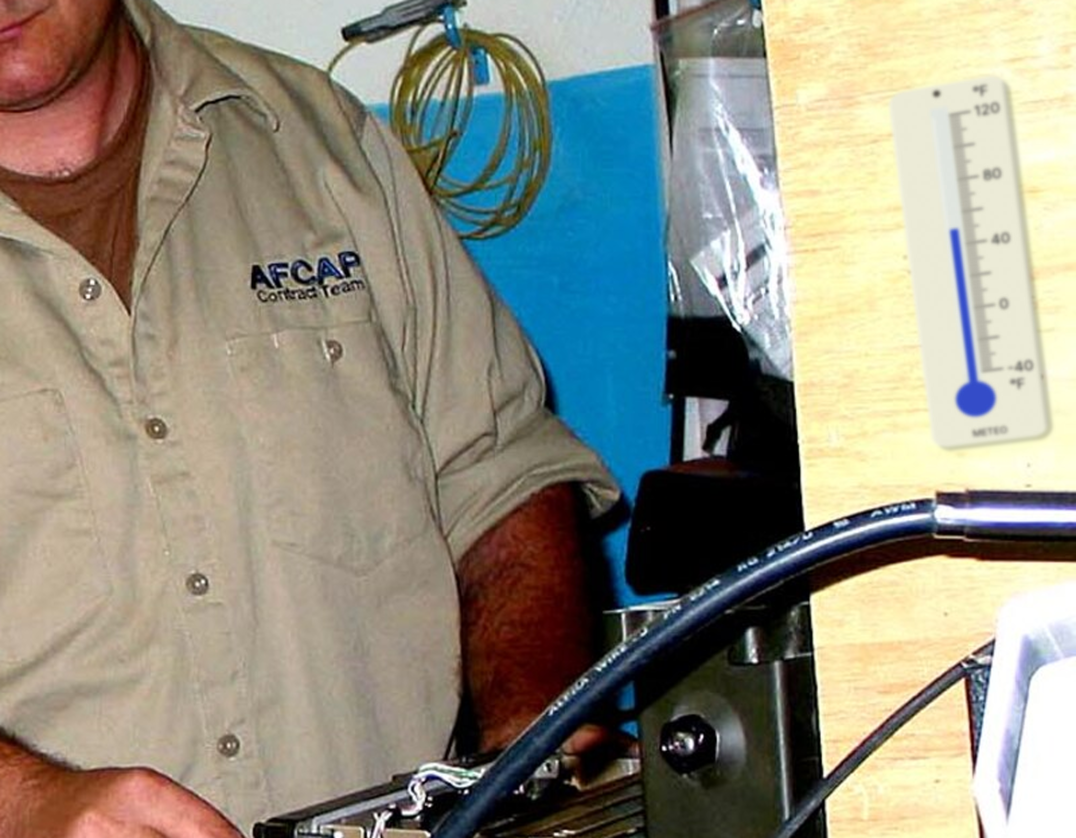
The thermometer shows 50,°F
